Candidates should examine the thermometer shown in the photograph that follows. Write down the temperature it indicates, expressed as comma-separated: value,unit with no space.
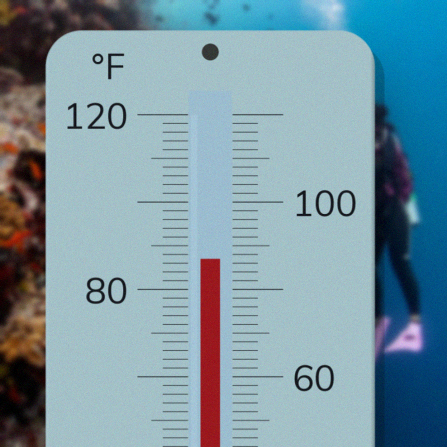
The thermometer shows 87,°F
